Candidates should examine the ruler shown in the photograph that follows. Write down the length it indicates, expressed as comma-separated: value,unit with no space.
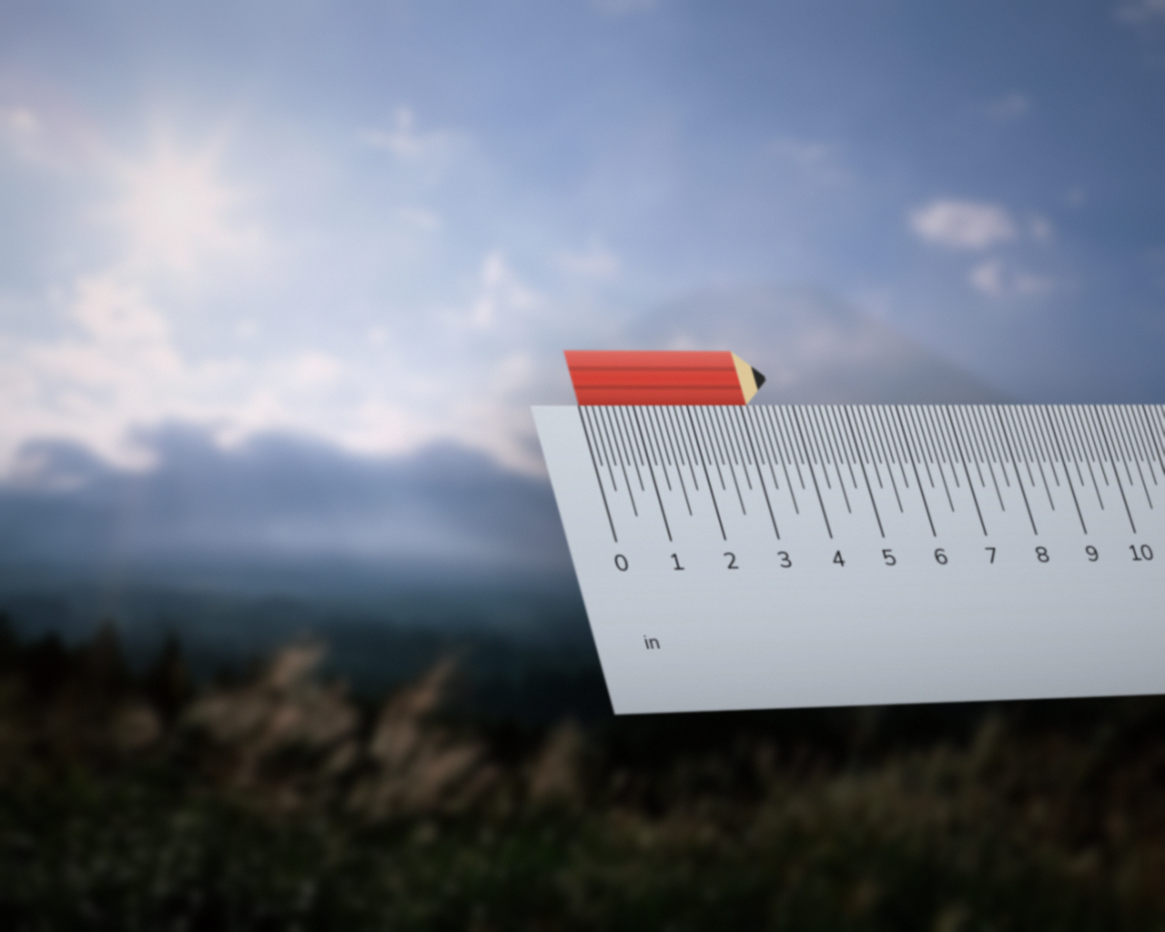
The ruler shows 3.625,in
